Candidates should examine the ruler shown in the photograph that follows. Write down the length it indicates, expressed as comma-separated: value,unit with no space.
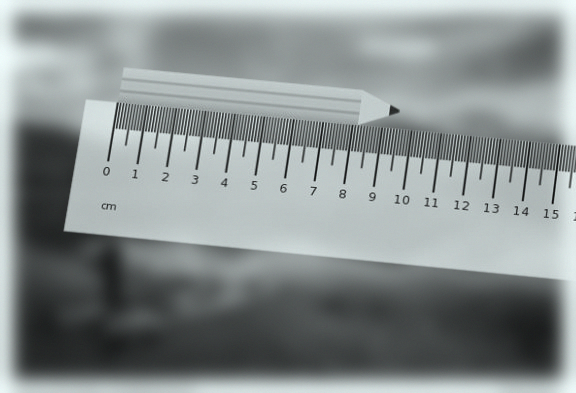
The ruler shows 9.5,cm
